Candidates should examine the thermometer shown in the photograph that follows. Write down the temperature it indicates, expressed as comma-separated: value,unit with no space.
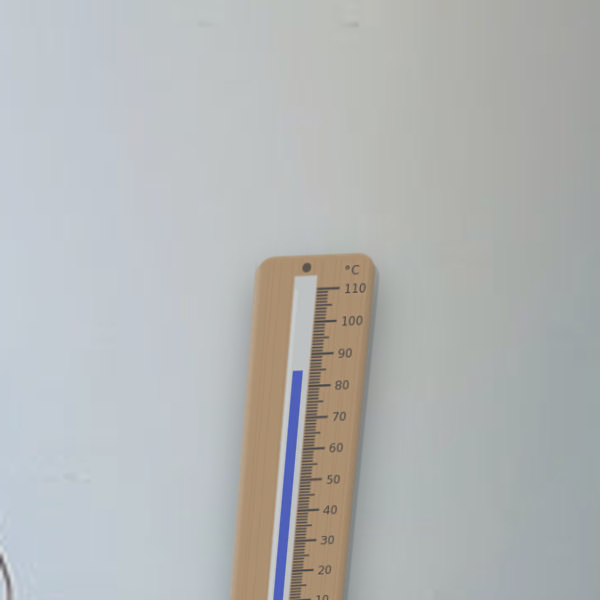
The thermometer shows 85,°C
